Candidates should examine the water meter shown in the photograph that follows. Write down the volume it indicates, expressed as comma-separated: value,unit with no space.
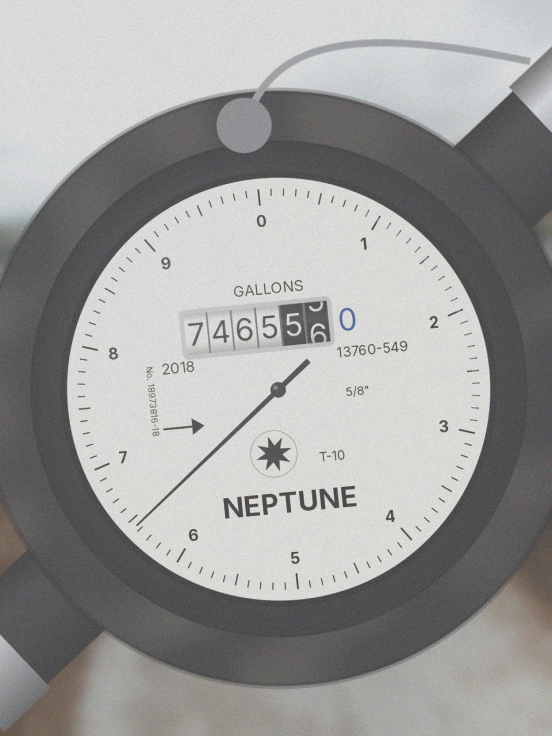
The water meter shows 7465556.4,gal
